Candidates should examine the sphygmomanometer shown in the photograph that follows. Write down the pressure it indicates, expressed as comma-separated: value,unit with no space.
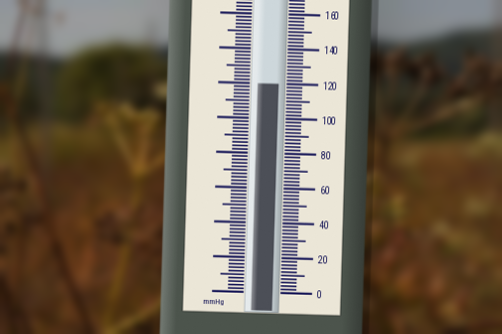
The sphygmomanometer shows 120,mmHg
